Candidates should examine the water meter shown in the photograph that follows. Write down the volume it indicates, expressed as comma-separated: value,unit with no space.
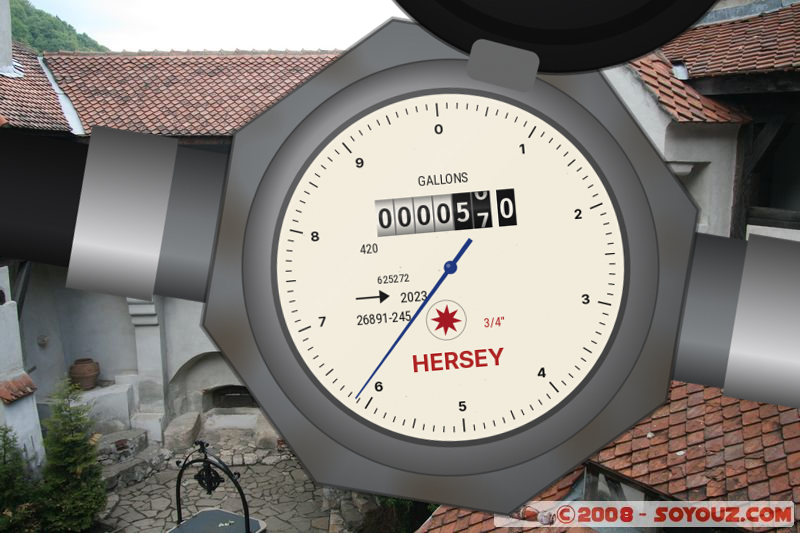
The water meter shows 566.1,gal
